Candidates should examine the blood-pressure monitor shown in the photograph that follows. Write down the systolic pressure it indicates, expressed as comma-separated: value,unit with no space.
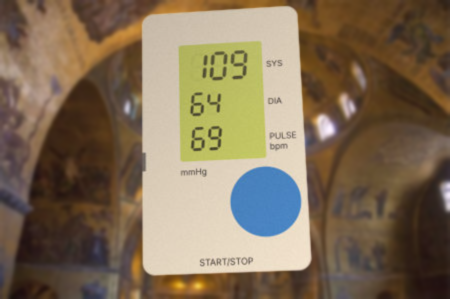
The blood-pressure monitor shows 109,mmHg
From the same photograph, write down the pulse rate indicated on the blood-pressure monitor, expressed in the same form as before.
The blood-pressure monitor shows 69,bpm
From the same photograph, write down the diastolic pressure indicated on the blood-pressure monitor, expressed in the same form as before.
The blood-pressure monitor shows 64,mmHg
